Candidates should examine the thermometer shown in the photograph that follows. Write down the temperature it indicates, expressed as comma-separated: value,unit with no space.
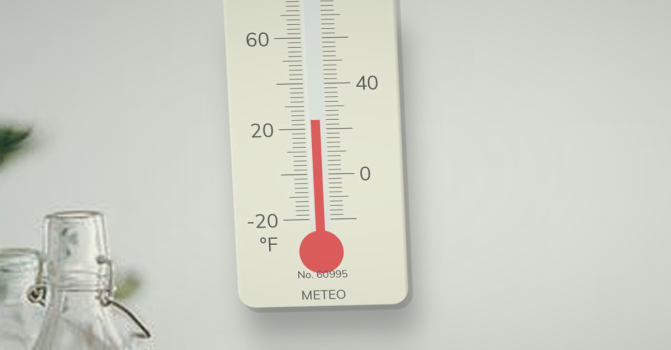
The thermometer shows 24,°F
